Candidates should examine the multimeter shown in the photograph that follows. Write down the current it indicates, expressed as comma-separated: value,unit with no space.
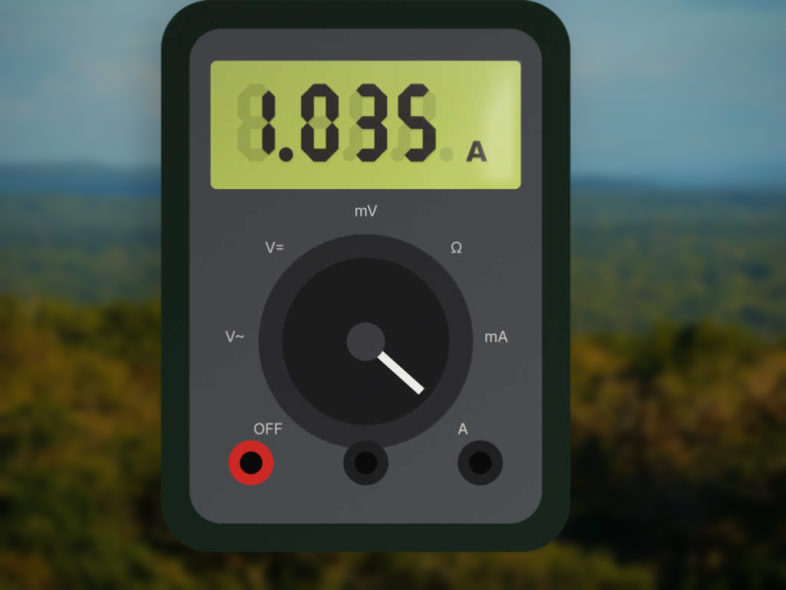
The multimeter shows 1.035,A
